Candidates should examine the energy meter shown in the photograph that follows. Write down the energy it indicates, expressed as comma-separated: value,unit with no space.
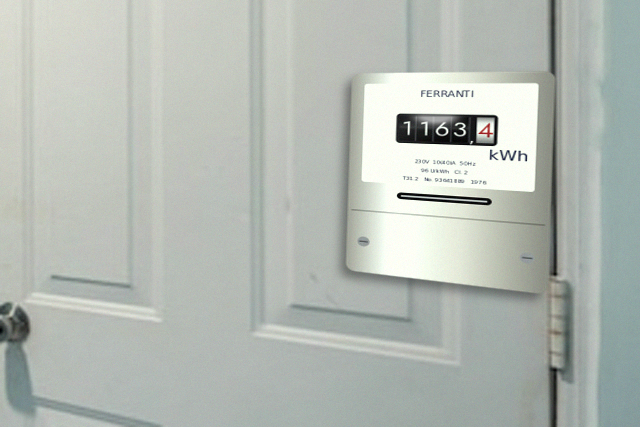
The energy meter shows 1163.4,kWh
